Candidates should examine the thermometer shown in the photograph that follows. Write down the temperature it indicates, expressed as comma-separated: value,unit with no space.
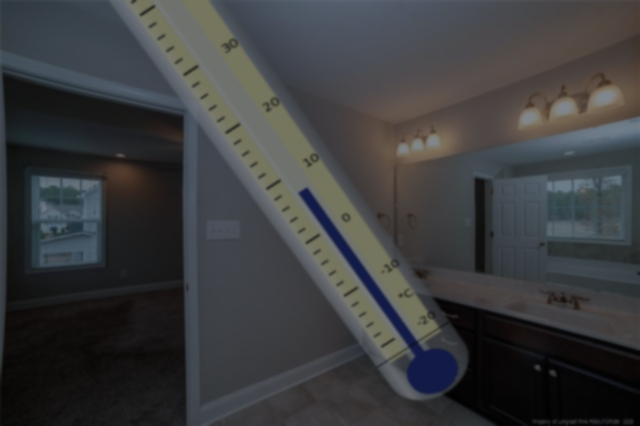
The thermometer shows 7,°C
